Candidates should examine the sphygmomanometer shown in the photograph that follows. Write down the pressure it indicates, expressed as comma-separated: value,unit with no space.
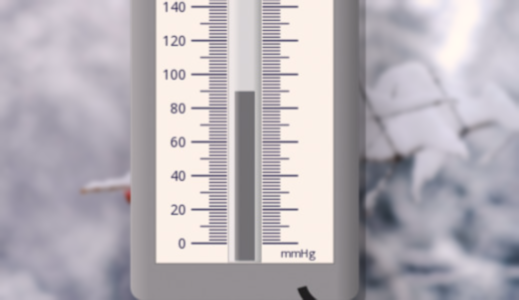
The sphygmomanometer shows 90,mmHg
